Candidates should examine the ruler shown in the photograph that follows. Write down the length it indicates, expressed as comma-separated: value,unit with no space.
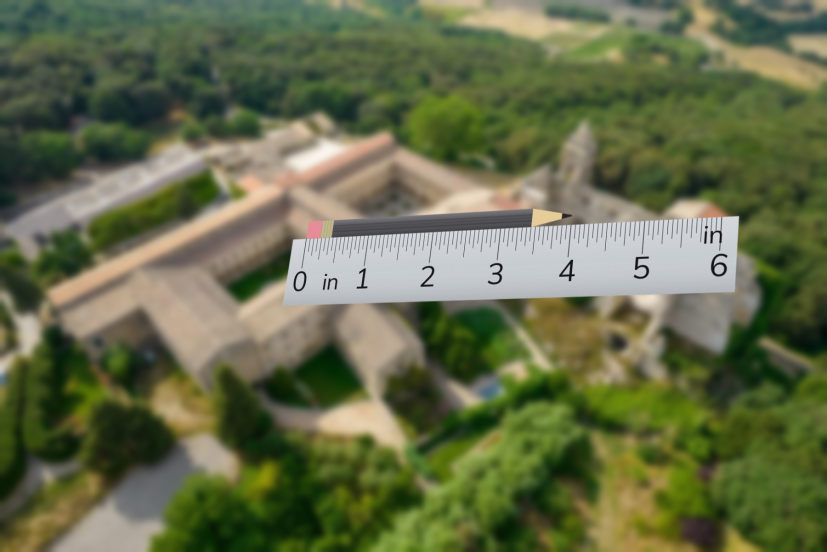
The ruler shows 4,in
